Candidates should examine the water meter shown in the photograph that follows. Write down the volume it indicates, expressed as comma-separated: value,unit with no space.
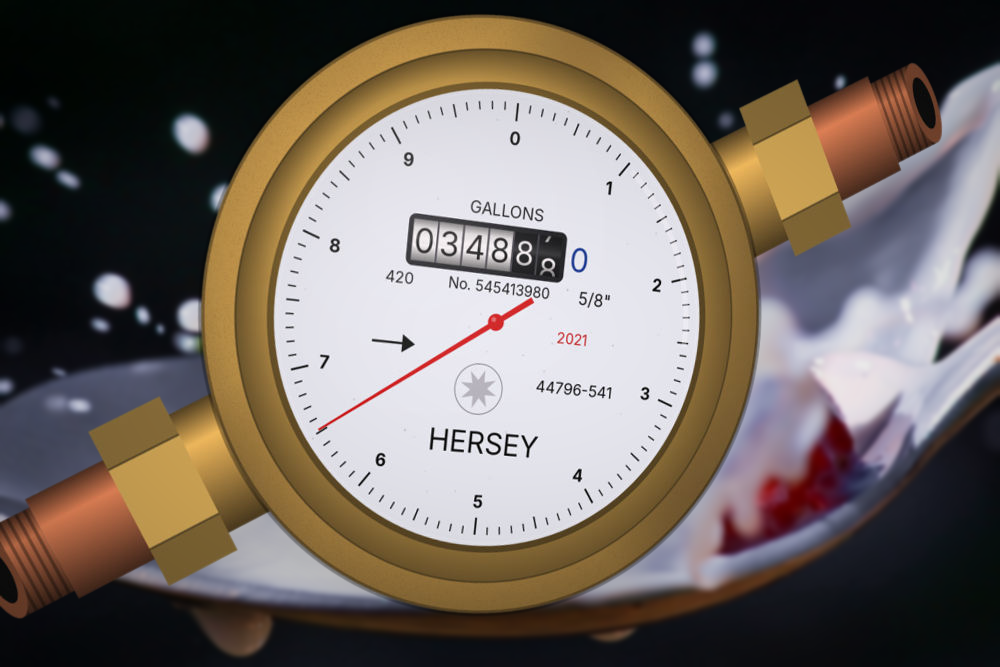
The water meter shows 348876.5,gal
